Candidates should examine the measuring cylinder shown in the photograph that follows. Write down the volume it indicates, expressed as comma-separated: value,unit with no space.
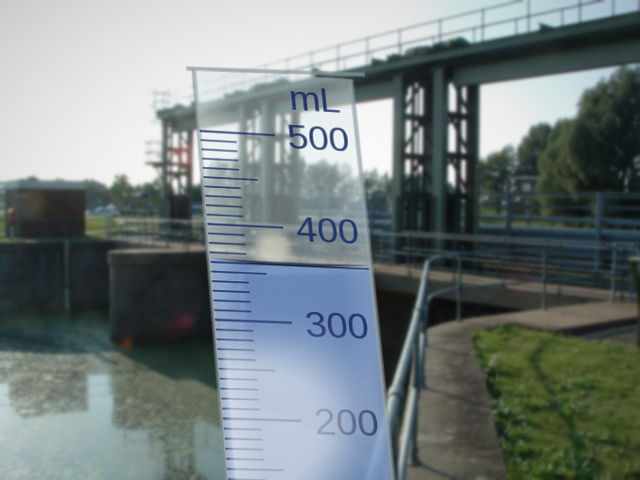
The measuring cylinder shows 360,mL
